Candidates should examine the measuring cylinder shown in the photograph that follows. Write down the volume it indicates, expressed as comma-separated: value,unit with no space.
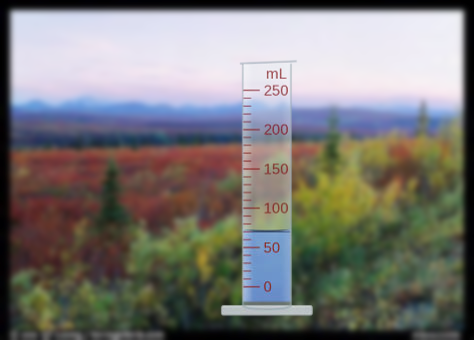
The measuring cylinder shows 70,mL
